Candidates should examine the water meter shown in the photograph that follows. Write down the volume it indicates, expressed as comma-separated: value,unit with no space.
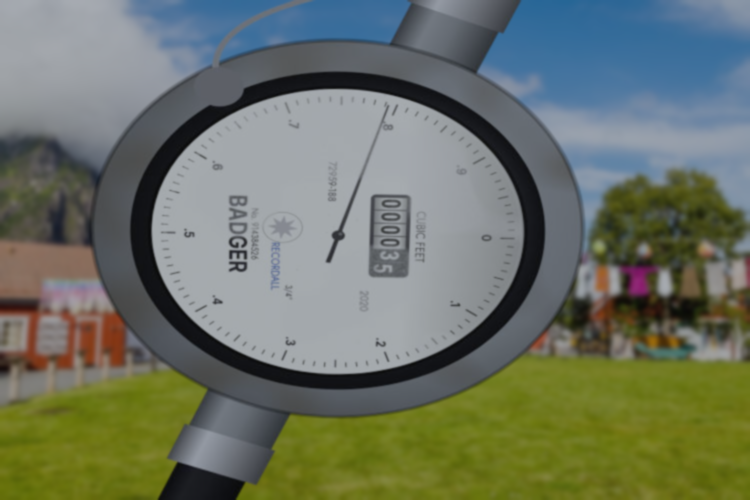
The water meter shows 34.79,ft³
